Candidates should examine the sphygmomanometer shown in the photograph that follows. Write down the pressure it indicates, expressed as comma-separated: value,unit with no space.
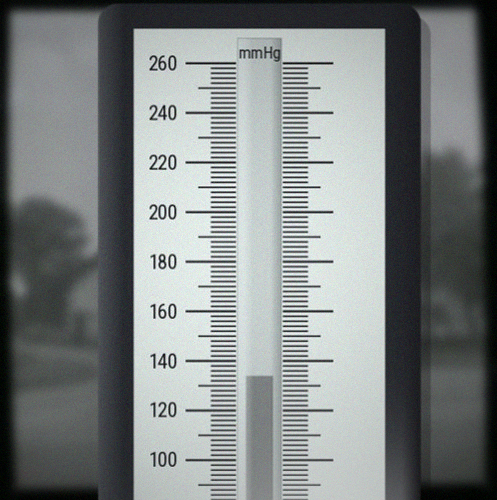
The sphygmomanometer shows 134,mmHg
